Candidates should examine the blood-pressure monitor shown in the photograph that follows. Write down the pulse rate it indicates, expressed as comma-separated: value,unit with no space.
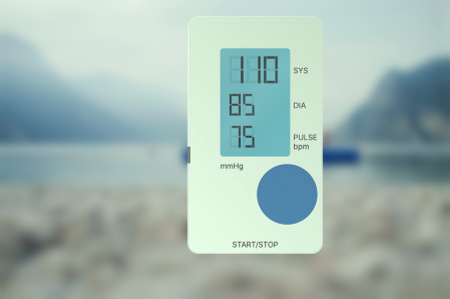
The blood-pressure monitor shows 75,bpm
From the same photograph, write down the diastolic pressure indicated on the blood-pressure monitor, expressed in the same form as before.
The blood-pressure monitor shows 85,mmHg
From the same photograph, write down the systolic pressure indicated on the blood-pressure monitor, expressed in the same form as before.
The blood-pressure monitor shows 110,mmHg
